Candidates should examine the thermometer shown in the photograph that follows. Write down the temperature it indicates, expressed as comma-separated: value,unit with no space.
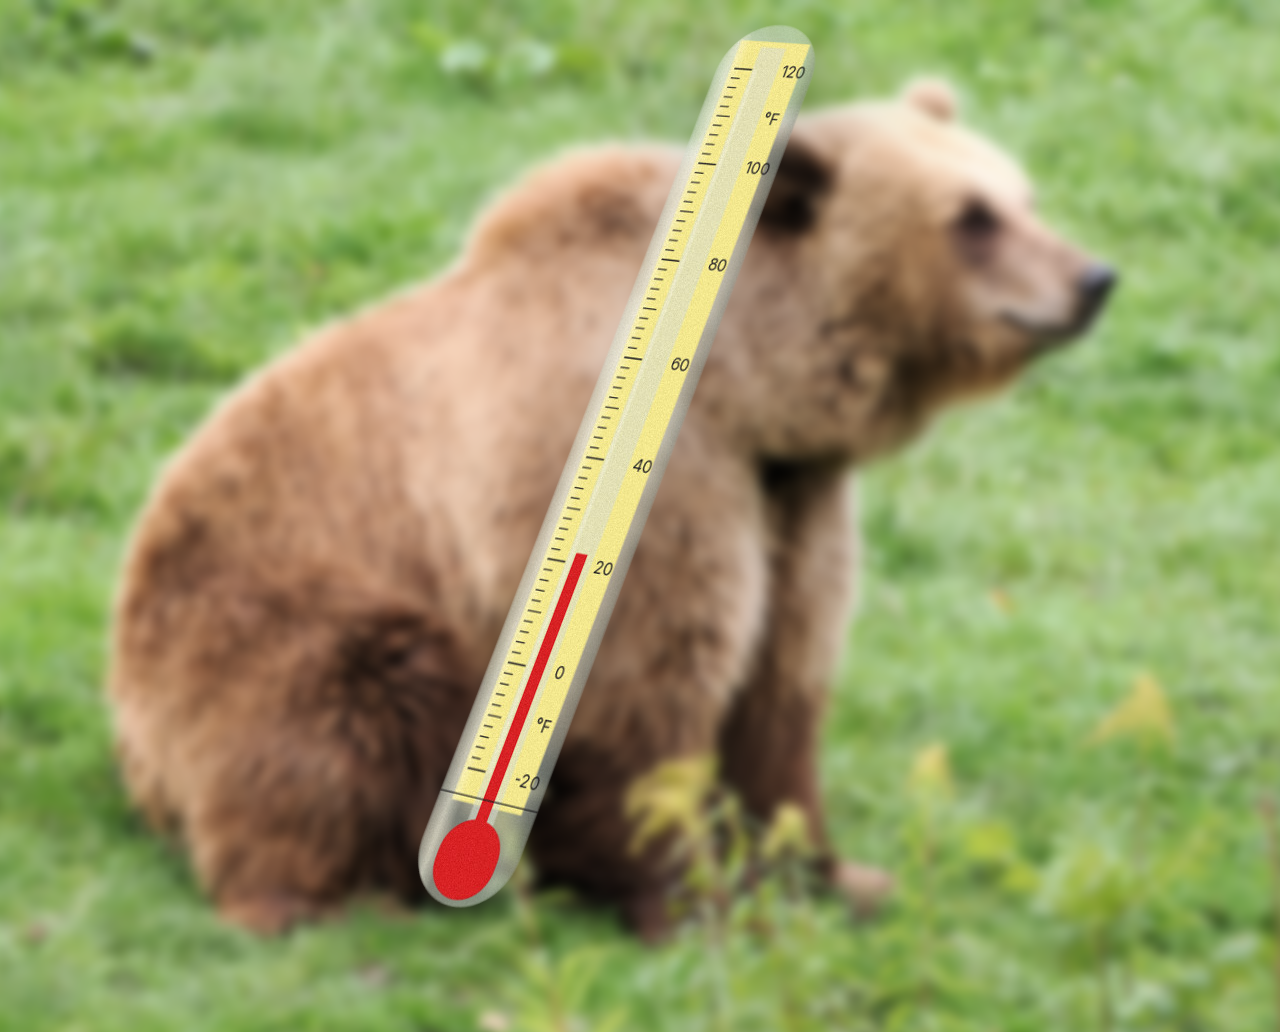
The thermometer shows 22,°F
